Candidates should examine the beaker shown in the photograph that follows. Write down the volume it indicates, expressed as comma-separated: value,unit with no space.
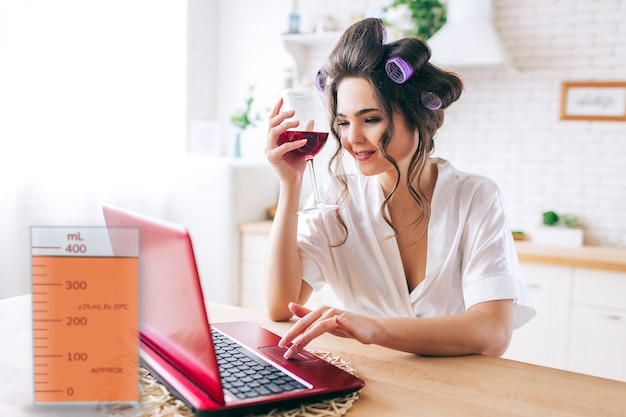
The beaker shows 375,mL
